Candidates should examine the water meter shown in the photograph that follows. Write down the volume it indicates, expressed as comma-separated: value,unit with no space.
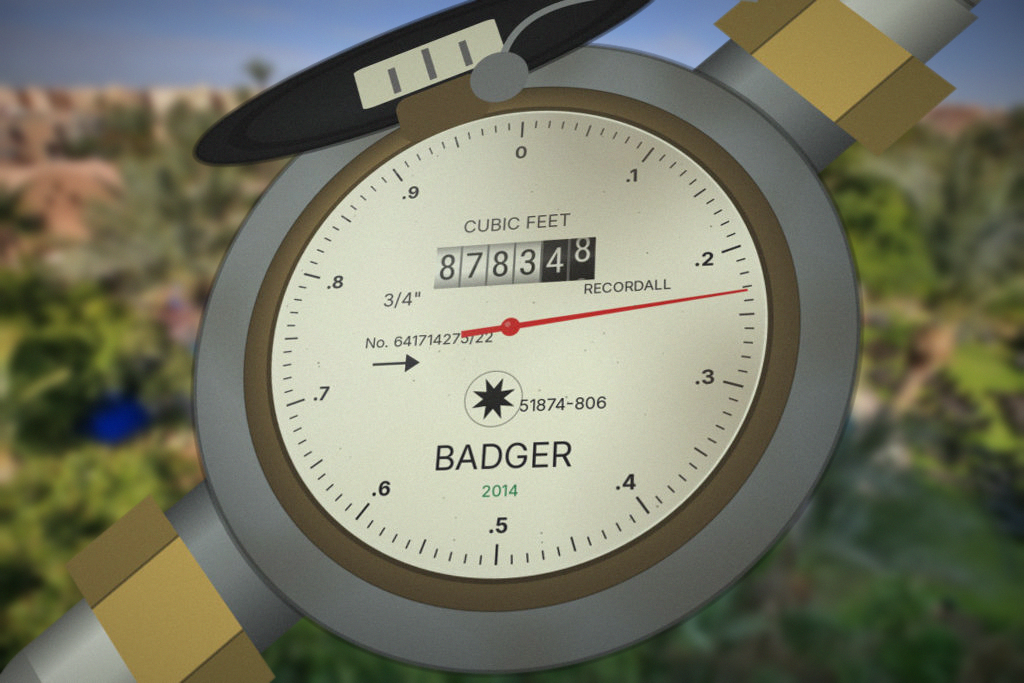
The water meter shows 878348.23,ft³
